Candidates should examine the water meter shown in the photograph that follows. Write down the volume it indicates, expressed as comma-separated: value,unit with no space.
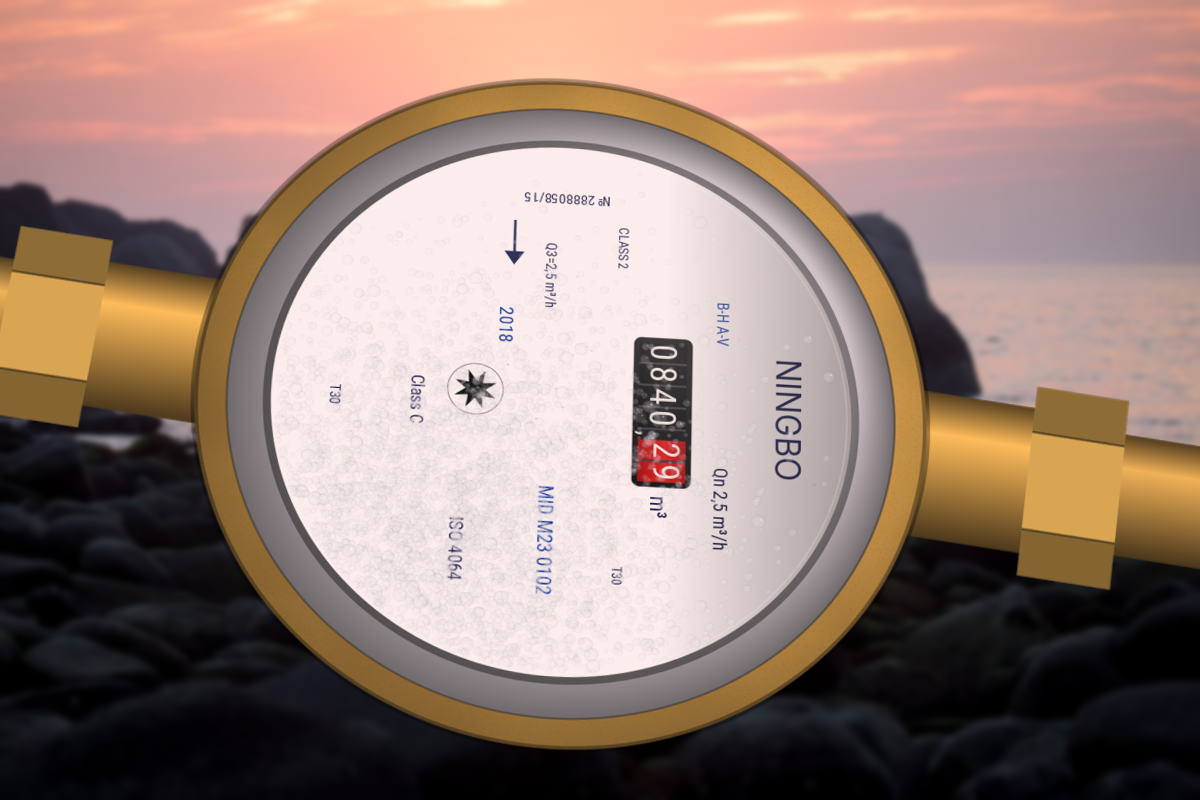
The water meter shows 840.29,m³
